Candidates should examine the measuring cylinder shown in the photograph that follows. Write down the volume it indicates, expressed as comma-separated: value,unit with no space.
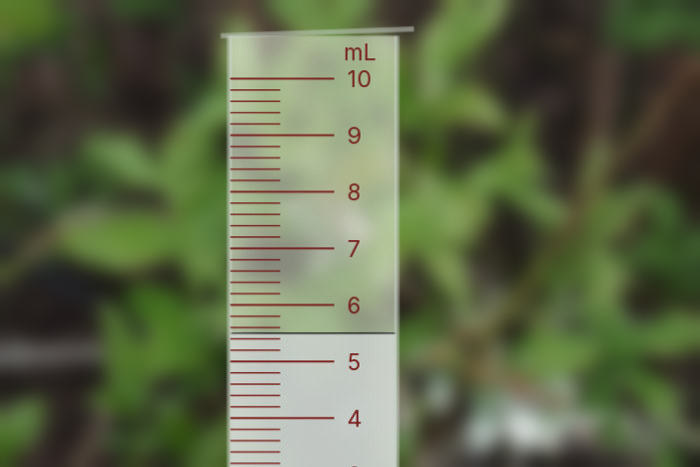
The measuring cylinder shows 5.5,mL
